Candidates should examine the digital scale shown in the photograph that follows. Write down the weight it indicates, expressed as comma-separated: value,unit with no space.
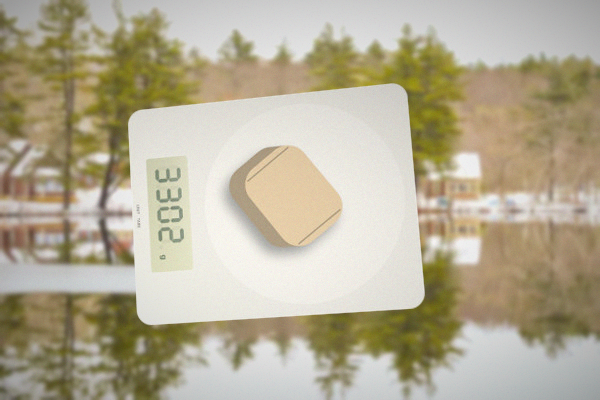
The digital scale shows 3302,g
